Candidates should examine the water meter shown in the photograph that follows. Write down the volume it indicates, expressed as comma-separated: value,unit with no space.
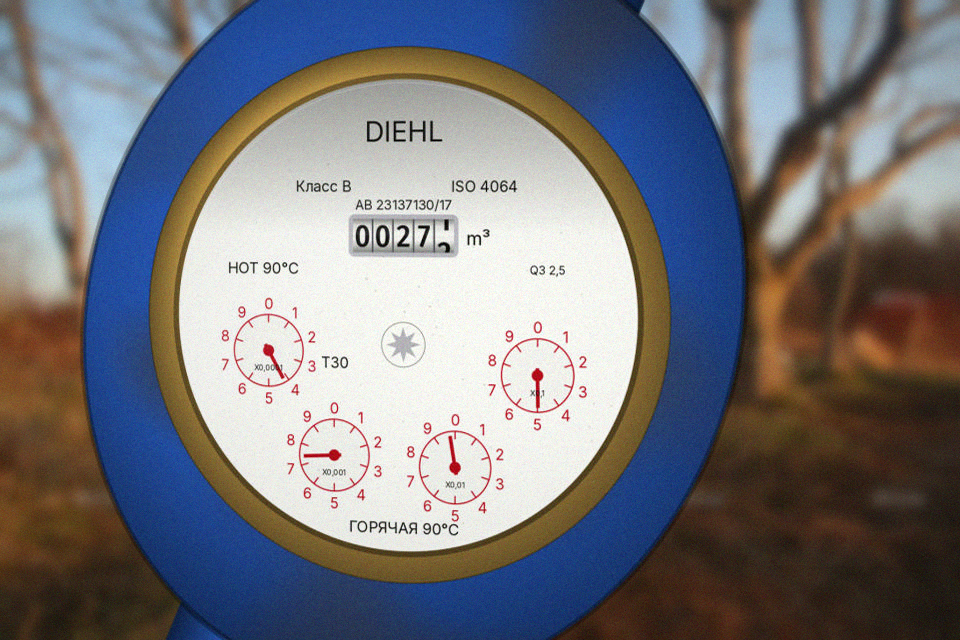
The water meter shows 271.4974,m³
